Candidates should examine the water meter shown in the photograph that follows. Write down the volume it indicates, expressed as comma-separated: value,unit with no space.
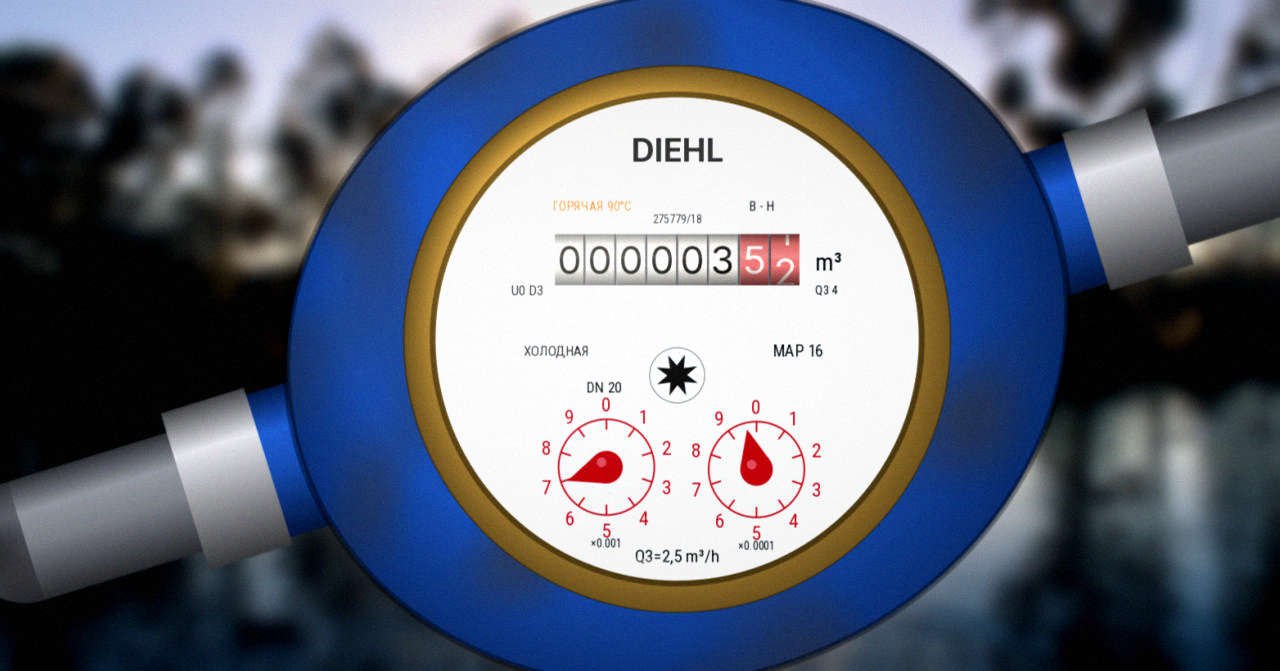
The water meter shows 3.5169,m³
